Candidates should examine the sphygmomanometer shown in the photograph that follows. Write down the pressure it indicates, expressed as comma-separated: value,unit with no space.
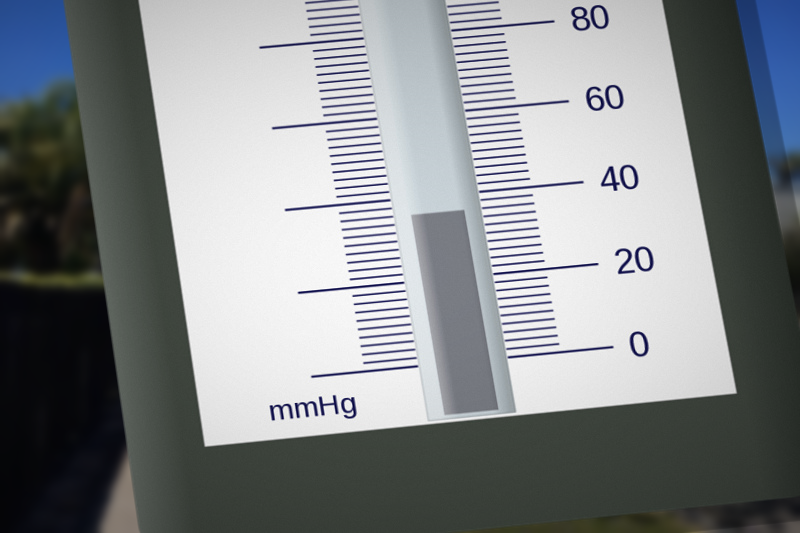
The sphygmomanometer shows 36,mmHg
